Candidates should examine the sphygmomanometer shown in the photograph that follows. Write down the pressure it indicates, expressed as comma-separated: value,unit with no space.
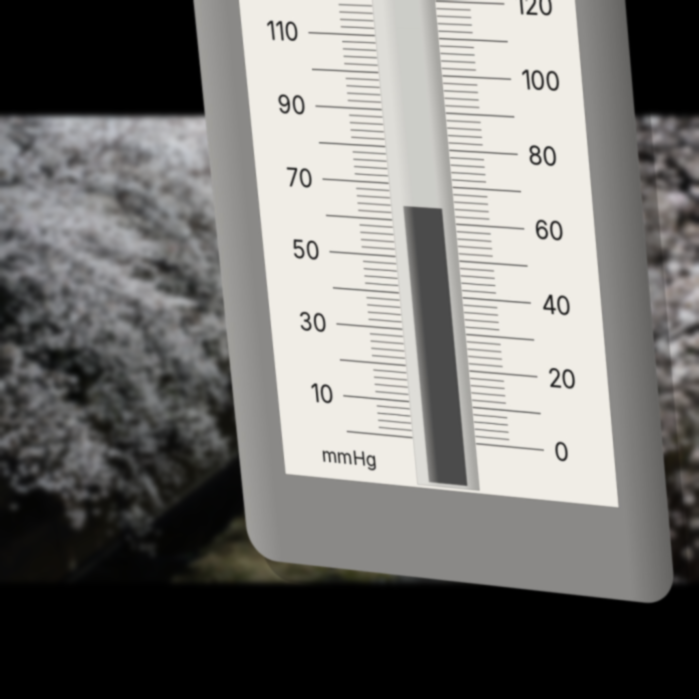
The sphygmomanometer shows 64,mmHg
